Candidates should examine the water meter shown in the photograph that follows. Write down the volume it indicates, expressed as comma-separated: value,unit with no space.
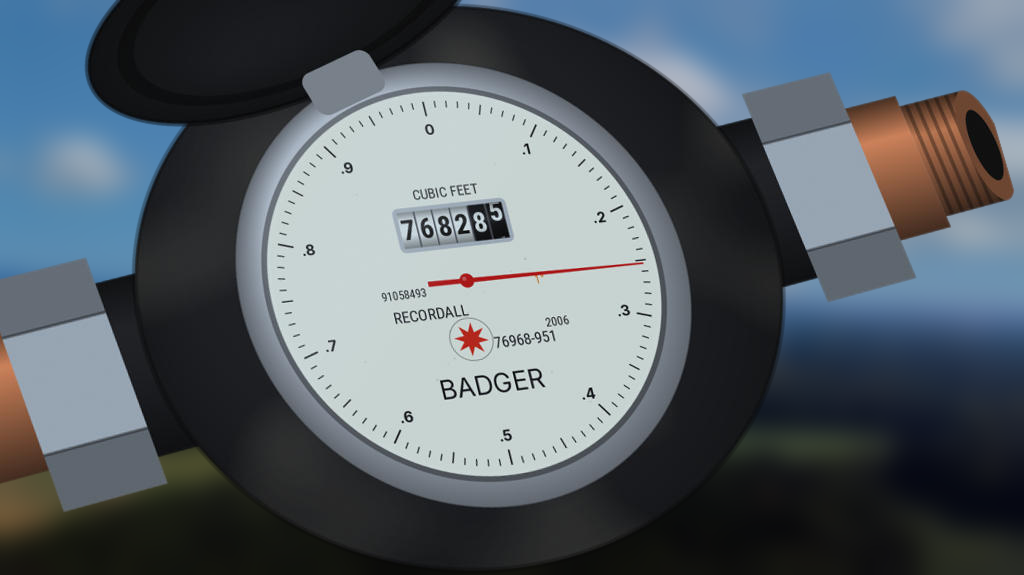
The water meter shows 768285.25,ft³
